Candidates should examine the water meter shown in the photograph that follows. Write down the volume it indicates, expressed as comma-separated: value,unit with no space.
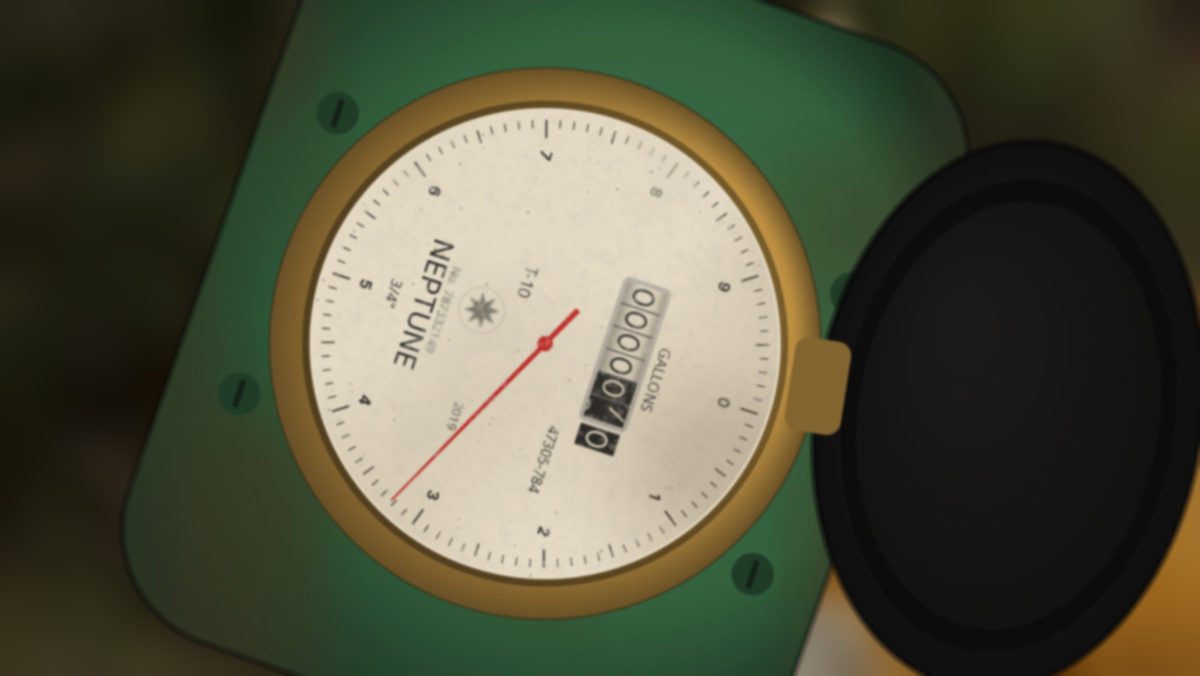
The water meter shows 73.2,gal
